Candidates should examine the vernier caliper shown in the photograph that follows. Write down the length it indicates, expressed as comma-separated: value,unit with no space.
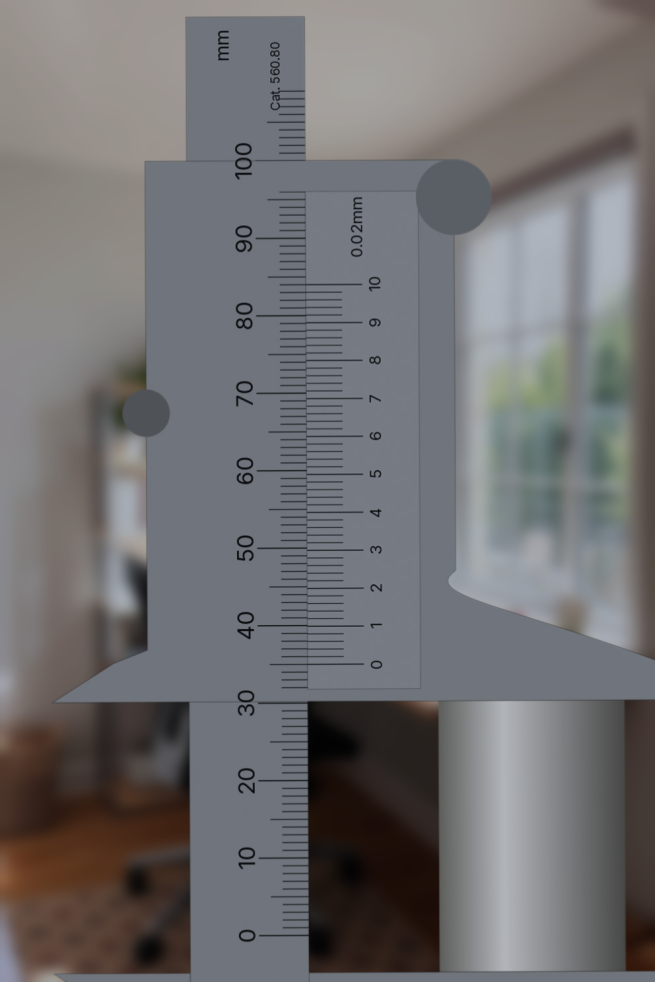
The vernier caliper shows 35.0,mm
